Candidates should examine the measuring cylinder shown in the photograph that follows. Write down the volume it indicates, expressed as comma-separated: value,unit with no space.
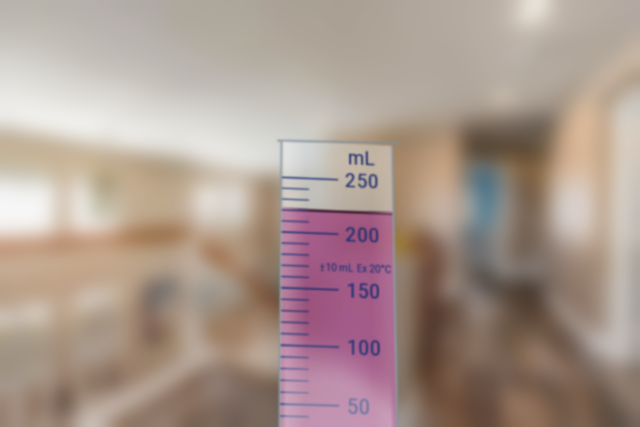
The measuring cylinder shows 220,mL
